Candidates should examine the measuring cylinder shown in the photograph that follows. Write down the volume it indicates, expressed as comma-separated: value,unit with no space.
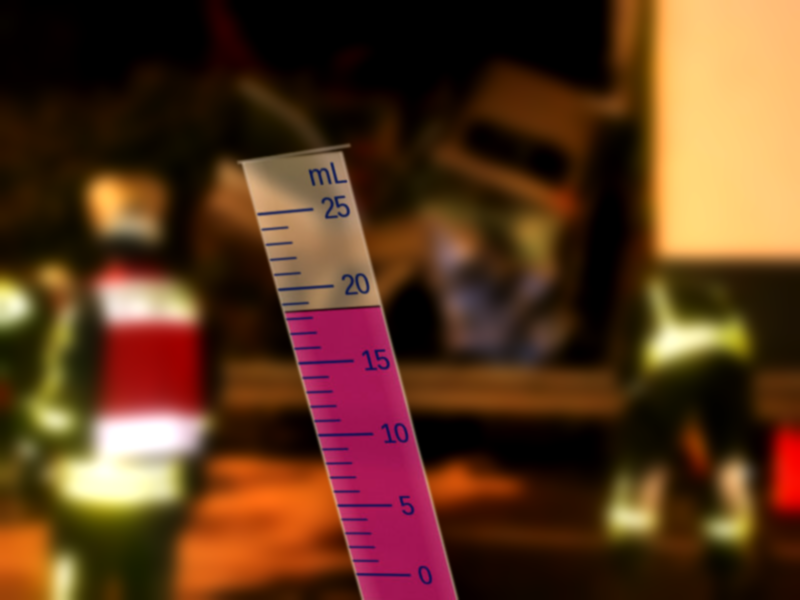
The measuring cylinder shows 18.5,mL
